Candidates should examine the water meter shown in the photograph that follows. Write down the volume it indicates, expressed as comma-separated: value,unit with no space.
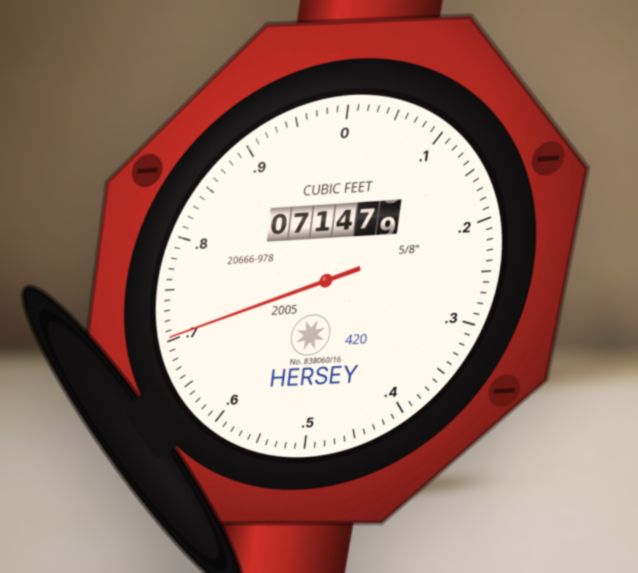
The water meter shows 71478.70,ft³
